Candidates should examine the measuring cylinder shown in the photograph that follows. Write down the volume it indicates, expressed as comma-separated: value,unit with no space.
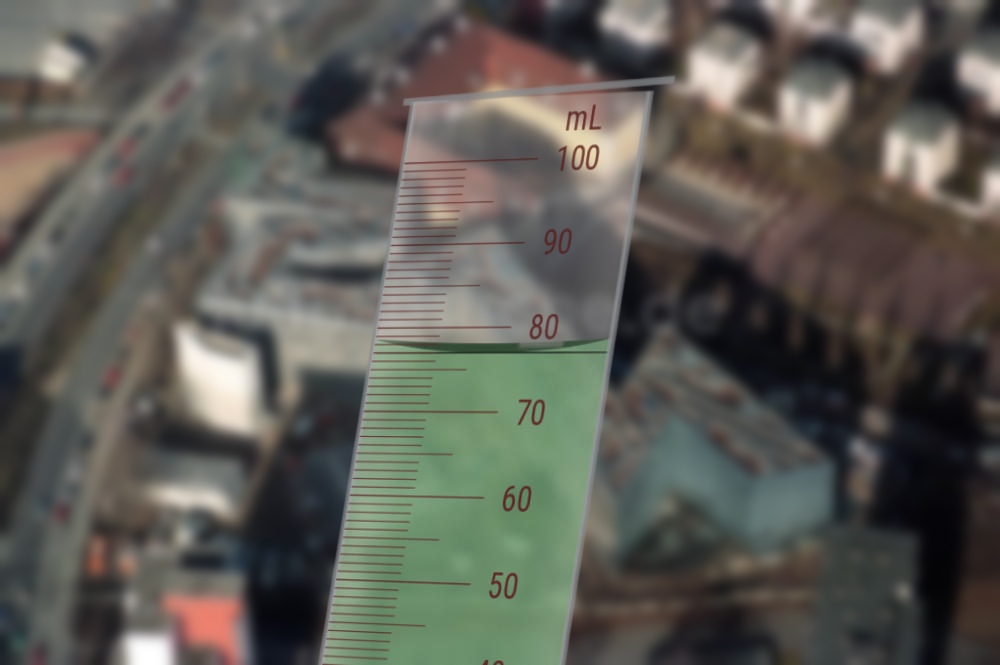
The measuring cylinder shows 77,mL
